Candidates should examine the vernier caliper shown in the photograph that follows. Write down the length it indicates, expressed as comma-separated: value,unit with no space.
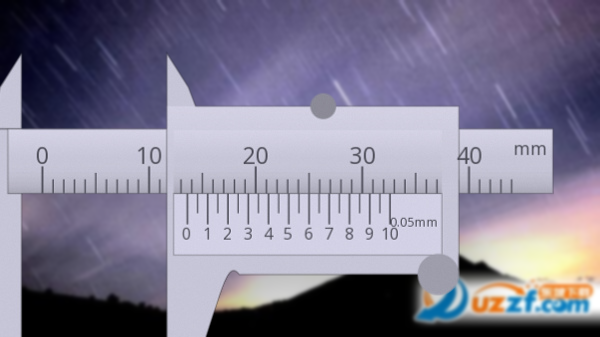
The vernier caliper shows 13.6,mm
